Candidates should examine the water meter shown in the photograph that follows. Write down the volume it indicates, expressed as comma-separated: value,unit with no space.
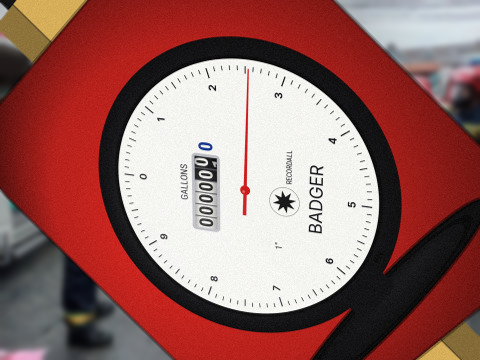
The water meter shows 2.5,gal
